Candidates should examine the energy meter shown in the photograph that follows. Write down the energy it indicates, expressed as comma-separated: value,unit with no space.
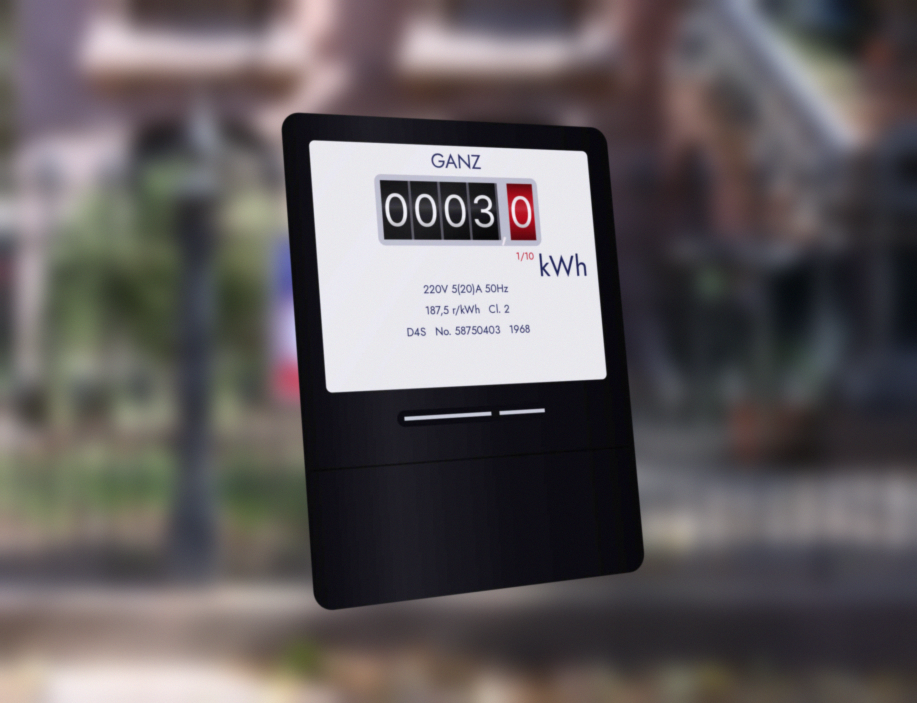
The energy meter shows 3.0,kWh
